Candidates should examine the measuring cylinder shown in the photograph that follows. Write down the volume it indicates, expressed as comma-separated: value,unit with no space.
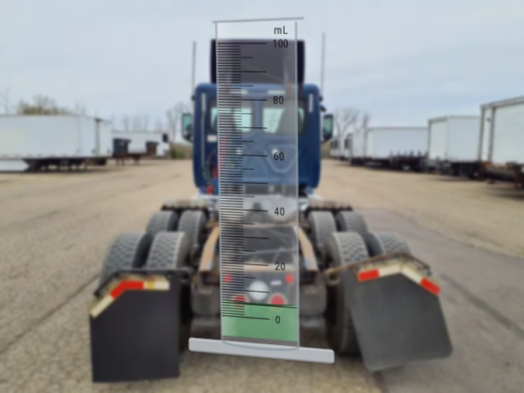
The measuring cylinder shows 5,mL
